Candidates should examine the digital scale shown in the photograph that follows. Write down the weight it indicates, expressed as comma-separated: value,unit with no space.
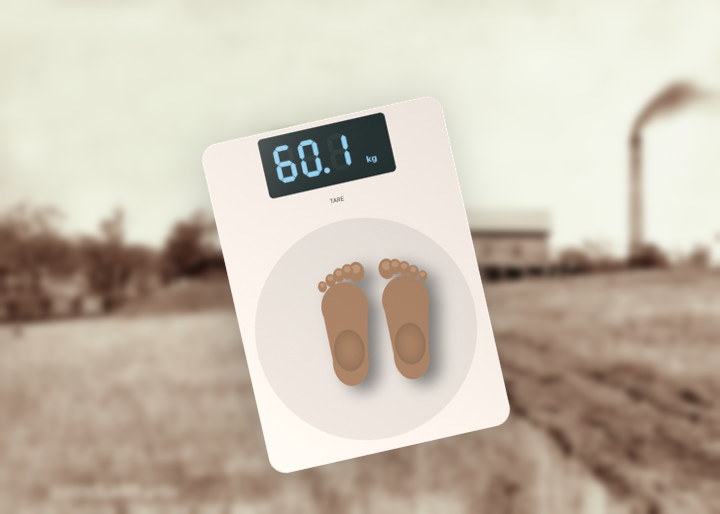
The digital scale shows 60.1,kg
